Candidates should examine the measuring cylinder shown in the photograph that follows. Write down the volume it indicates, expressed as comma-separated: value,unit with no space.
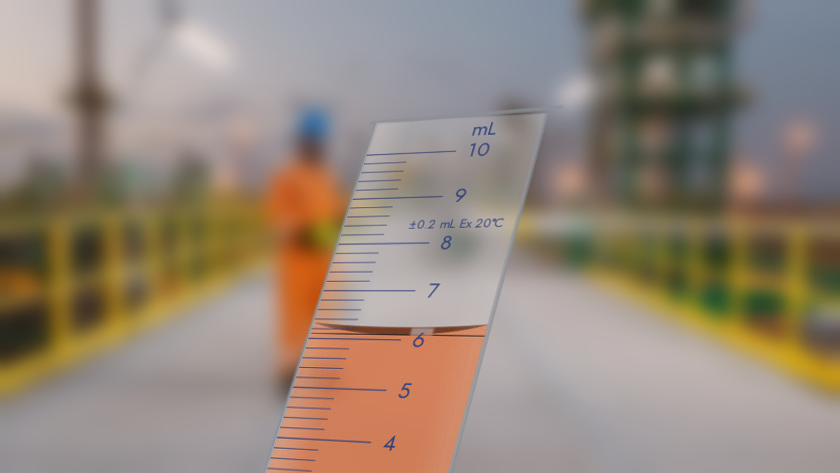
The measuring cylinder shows 6.1,mL
